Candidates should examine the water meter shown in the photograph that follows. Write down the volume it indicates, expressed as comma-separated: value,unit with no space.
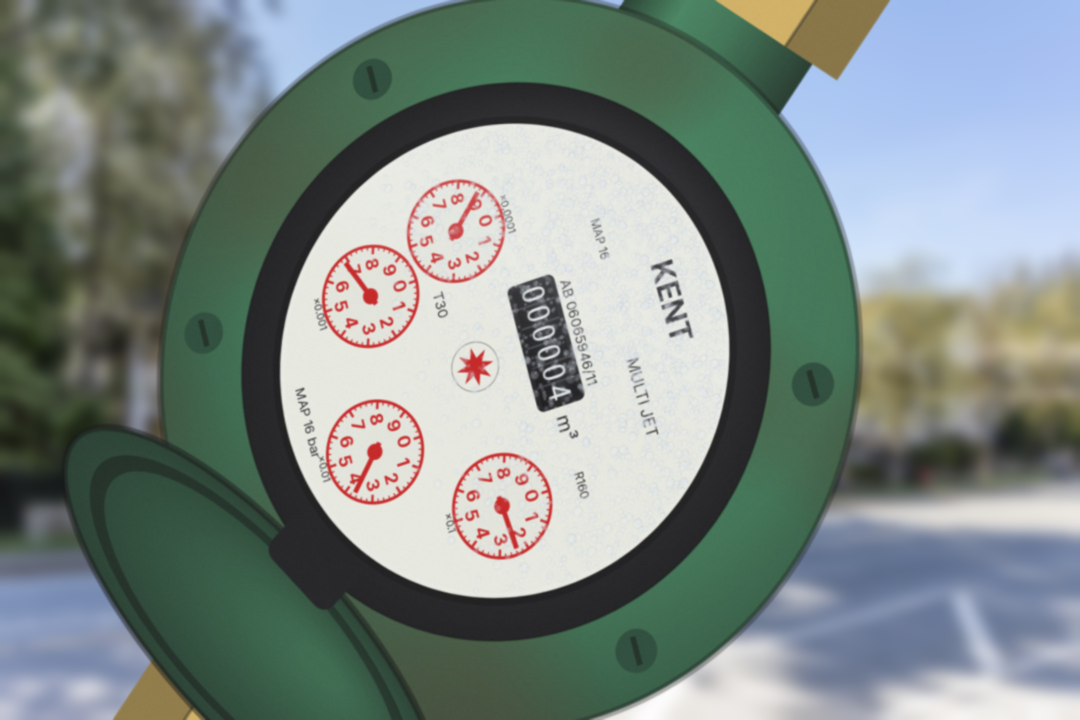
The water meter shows 4.2368,m³
